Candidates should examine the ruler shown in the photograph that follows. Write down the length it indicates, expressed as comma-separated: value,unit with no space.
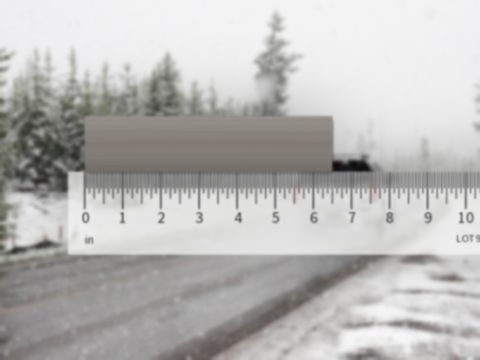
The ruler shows 6.5,in
